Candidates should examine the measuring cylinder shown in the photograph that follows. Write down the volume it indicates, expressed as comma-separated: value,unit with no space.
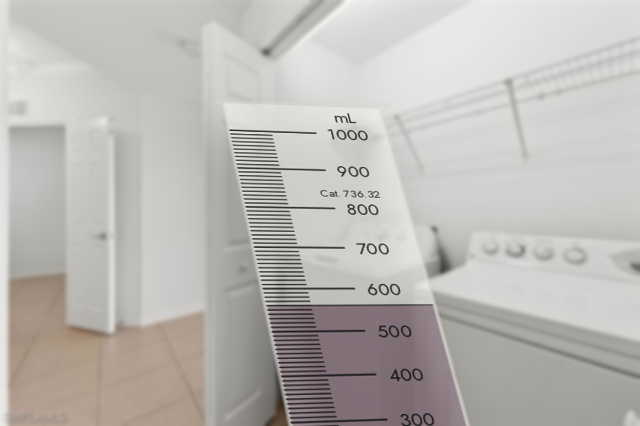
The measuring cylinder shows 560,mL
